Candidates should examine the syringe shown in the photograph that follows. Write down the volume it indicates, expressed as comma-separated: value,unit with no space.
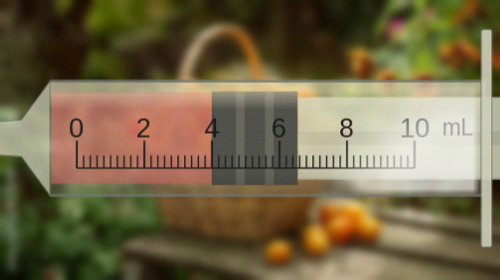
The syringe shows 4,mL
